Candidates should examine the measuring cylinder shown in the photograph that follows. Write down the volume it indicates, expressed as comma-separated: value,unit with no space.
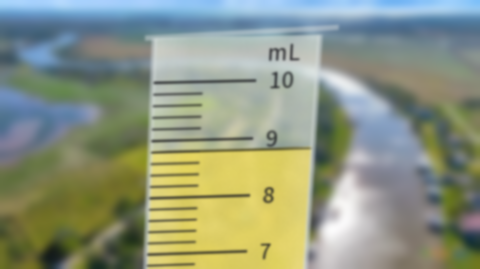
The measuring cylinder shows 8.8,mL
